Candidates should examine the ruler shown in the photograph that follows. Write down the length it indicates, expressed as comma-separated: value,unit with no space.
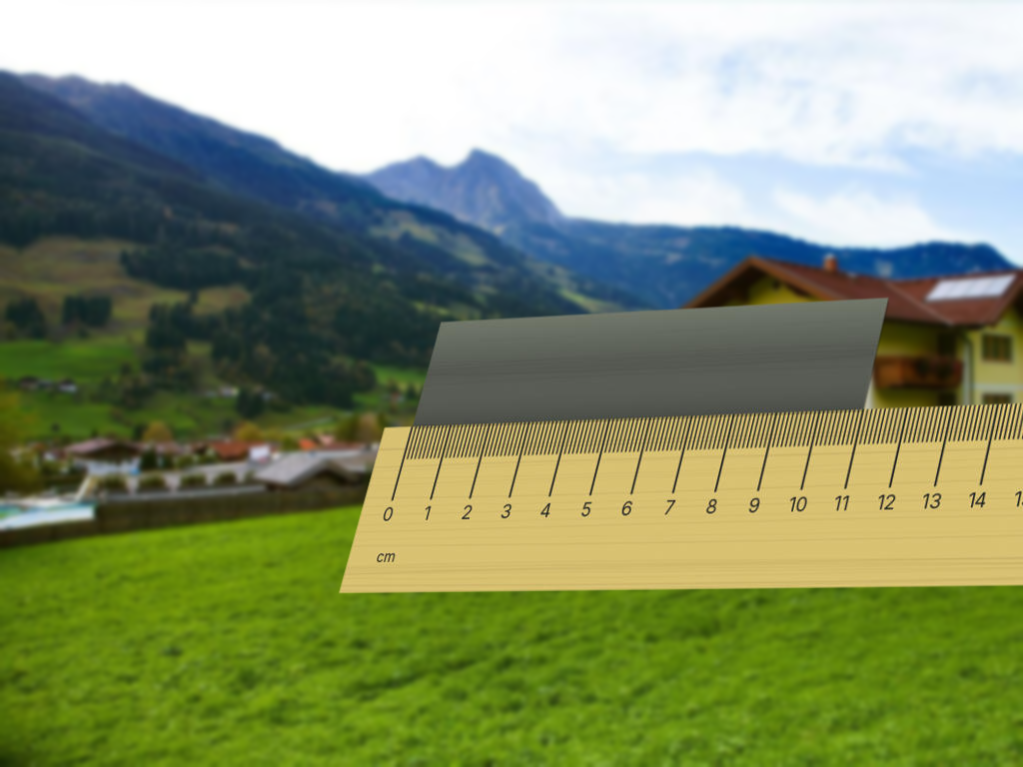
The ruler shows 11,cm
